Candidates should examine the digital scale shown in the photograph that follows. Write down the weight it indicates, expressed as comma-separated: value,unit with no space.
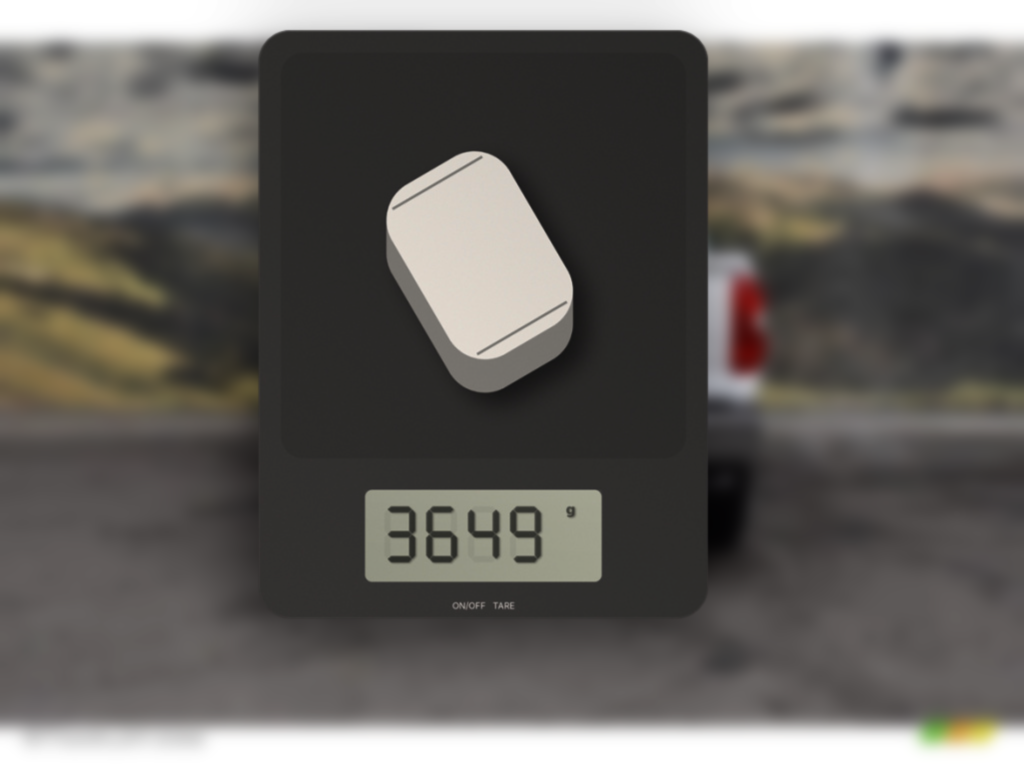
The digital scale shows 3649,g
